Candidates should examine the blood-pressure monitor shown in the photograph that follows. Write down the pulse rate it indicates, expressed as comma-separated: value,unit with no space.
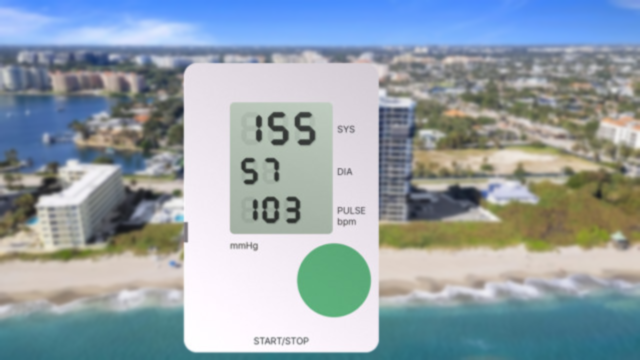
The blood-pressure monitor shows 103,bpm
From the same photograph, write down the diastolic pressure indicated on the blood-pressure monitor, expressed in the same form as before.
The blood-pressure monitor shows 57,mmHg
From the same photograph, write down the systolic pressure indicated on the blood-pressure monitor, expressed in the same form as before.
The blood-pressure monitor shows 155,mmHg
